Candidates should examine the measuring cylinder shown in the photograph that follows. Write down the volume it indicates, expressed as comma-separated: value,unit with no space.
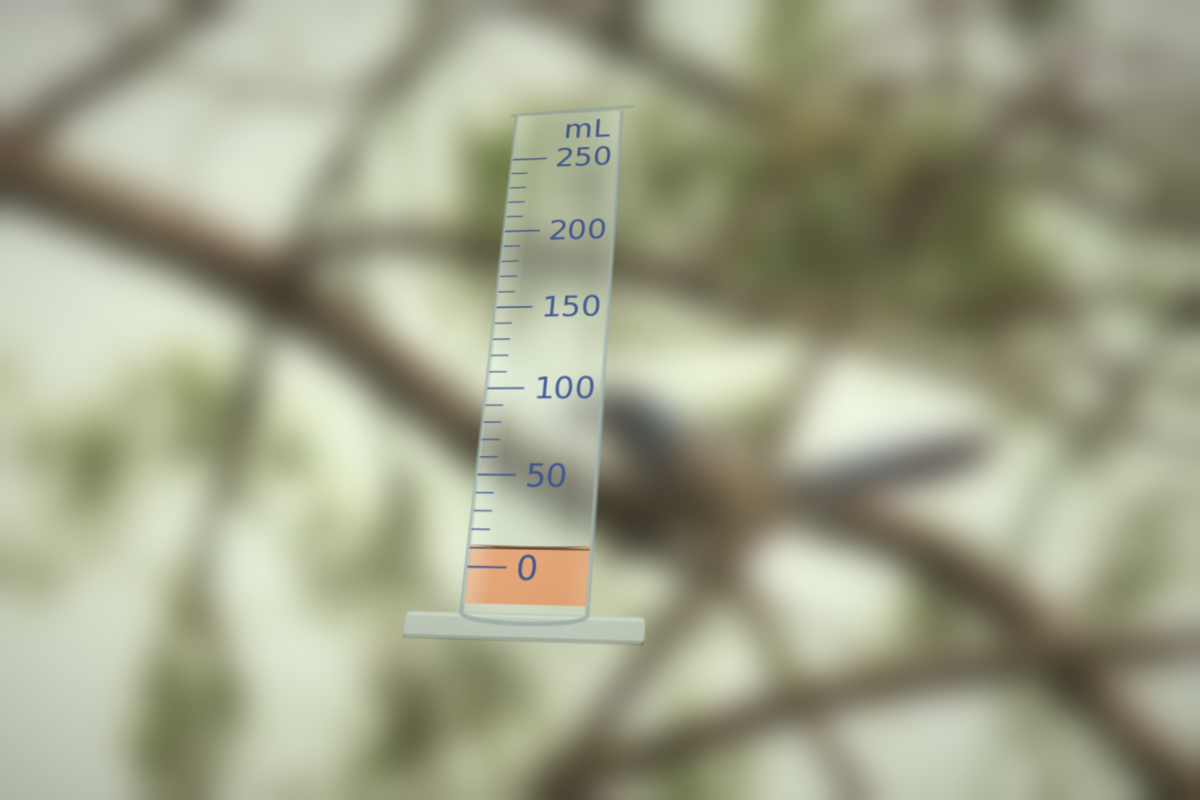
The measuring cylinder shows 10,mL
